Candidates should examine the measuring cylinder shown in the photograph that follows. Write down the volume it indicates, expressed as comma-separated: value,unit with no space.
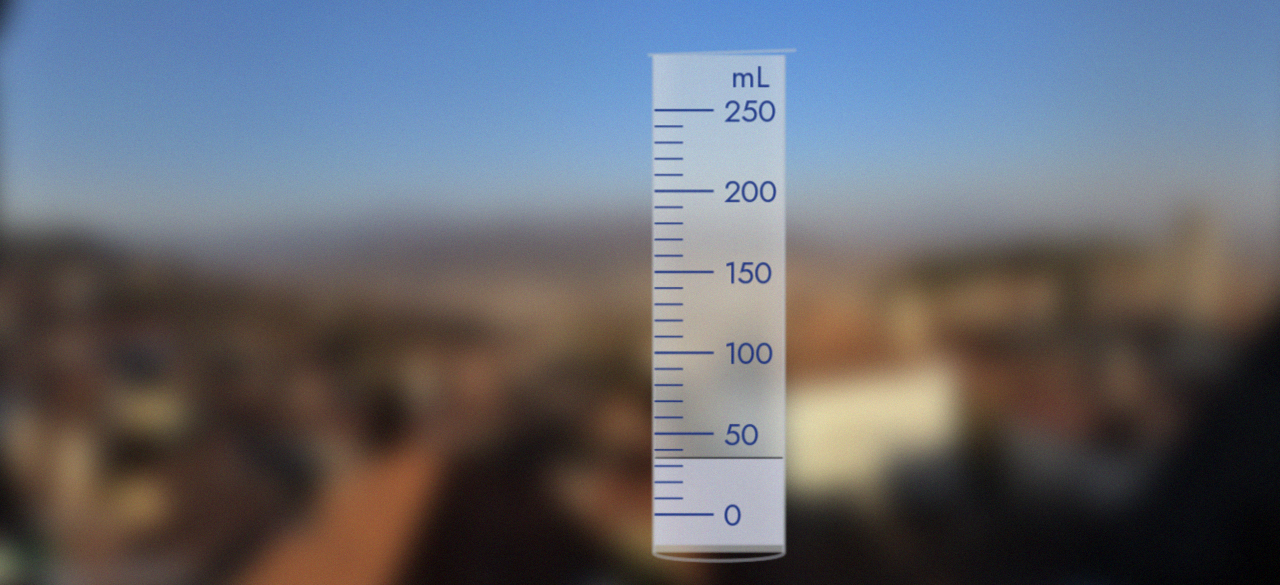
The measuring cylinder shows 35,mL
